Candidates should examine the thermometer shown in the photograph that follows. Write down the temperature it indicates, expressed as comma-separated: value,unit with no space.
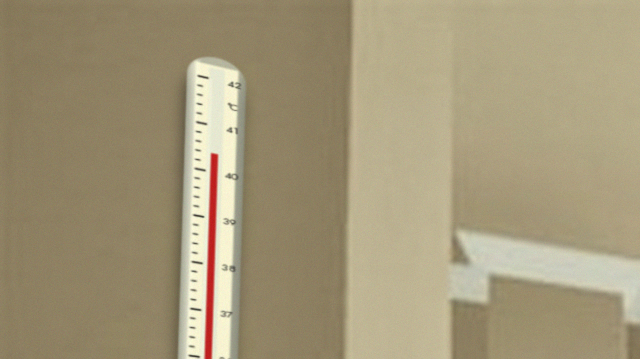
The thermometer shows 40.4,°C
